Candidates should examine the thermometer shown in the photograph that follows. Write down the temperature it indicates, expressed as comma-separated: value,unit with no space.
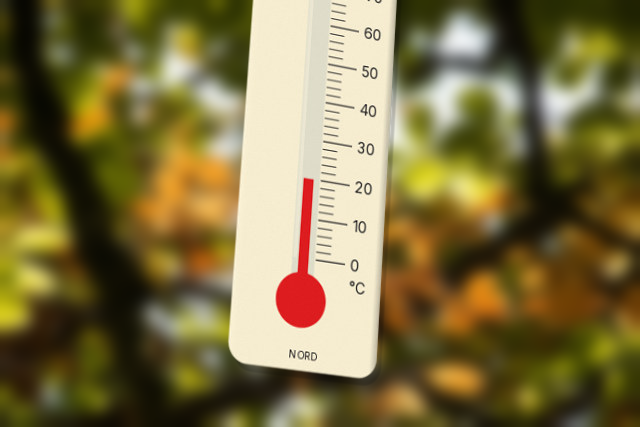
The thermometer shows 20,°C
